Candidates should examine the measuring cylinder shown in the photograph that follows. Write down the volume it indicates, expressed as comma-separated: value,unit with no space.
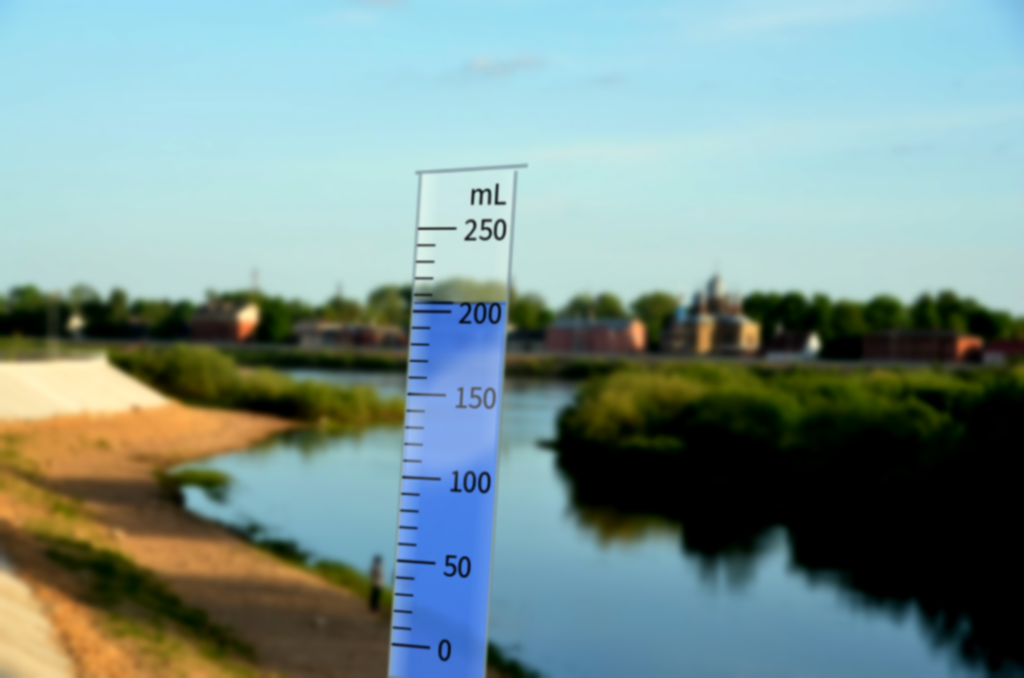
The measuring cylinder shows 205,mL
